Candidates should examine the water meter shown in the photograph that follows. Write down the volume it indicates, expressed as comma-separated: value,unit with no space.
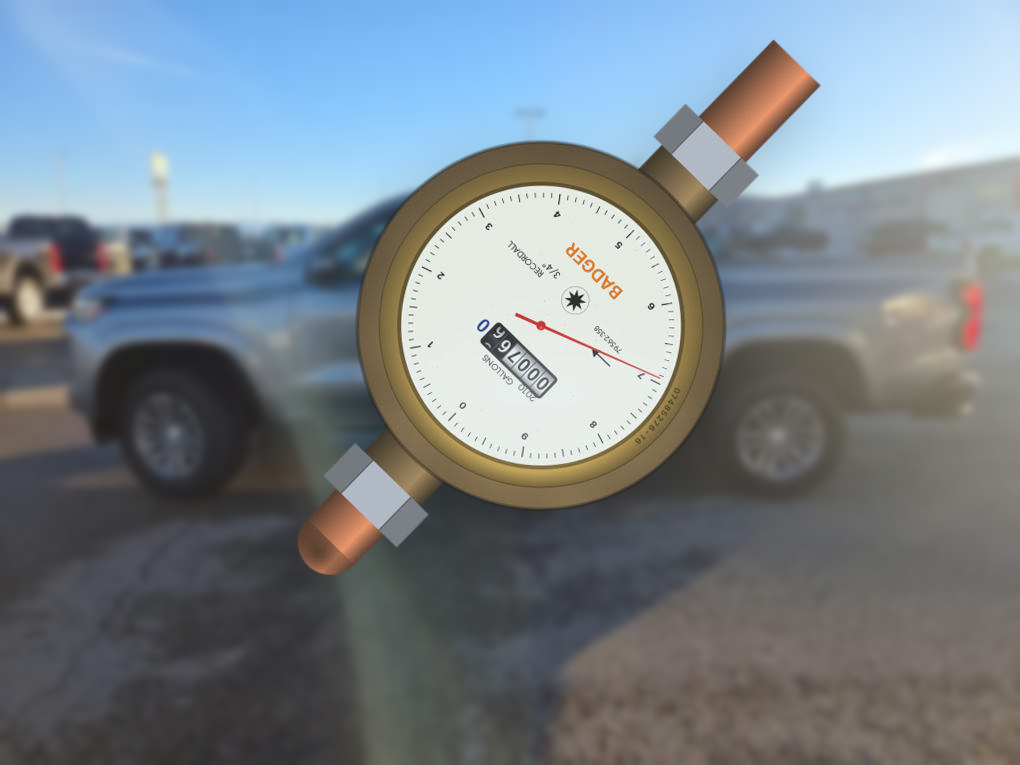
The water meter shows 7656.9,gal
